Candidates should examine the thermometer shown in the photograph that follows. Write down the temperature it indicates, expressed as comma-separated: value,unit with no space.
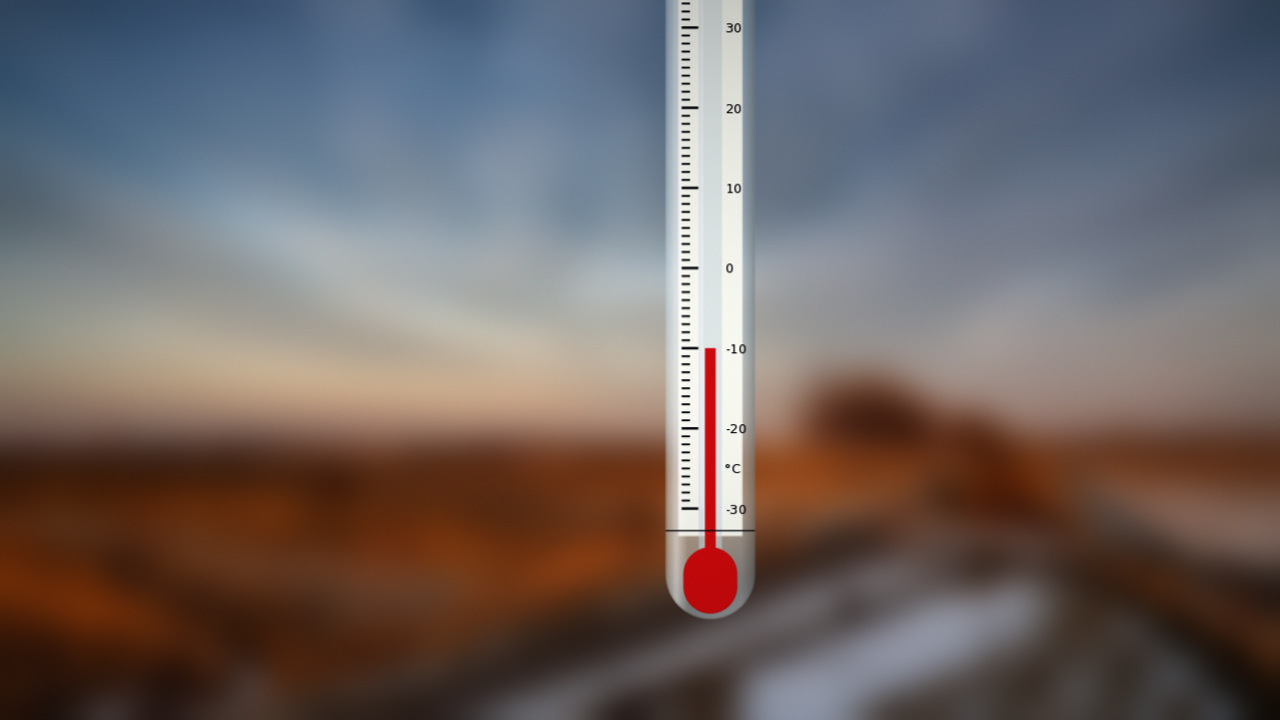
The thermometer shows -10,°C
